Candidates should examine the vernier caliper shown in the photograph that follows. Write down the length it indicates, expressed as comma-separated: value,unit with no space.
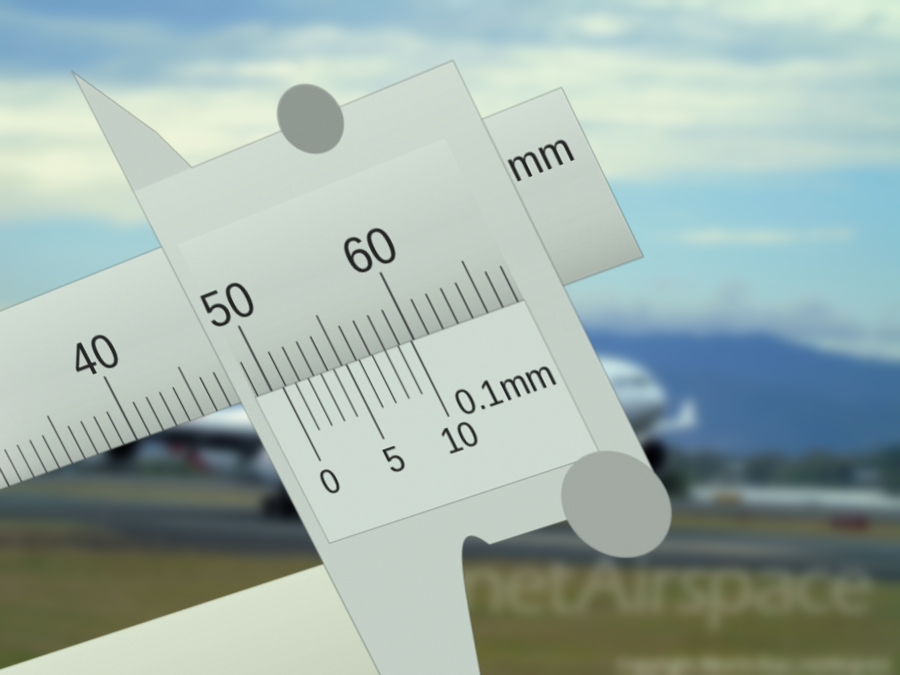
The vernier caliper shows 50.8,mm
